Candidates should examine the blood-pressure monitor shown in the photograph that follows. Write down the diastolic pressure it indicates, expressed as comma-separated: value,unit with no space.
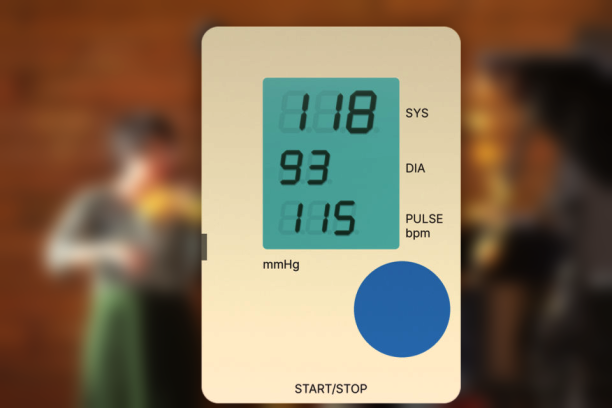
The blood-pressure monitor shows 93,mmHg
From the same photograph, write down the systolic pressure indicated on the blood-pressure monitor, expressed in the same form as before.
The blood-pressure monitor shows 118,mmHg
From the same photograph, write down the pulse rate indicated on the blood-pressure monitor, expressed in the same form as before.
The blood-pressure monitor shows 115,bpm
